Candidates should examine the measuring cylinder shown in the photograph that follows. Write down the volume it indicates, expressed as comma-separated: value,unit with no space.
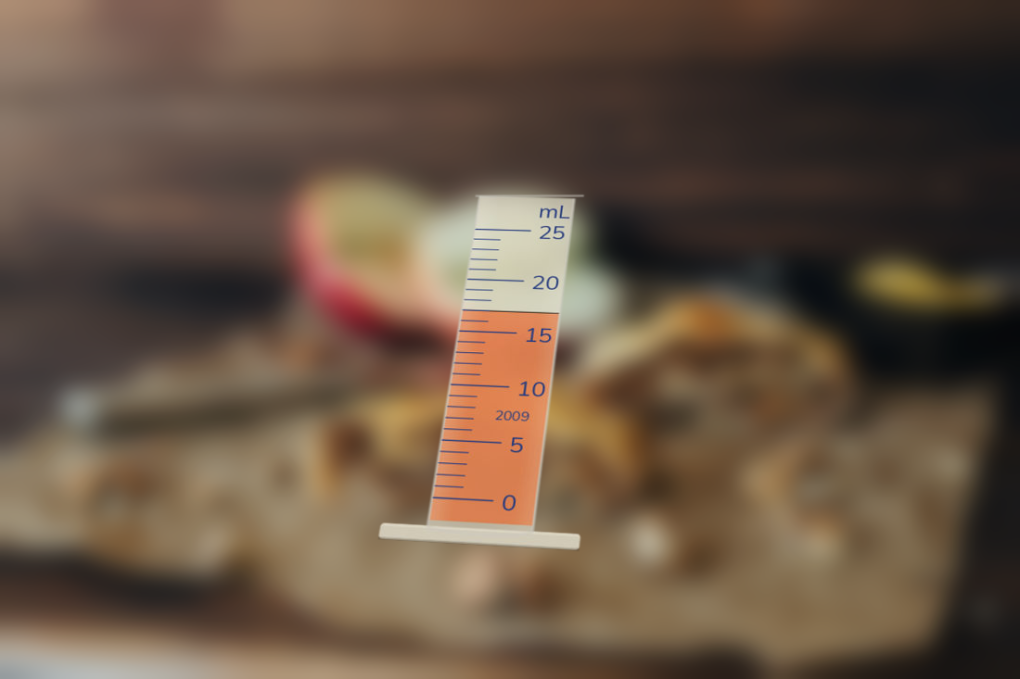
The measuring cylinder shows 17,mL
